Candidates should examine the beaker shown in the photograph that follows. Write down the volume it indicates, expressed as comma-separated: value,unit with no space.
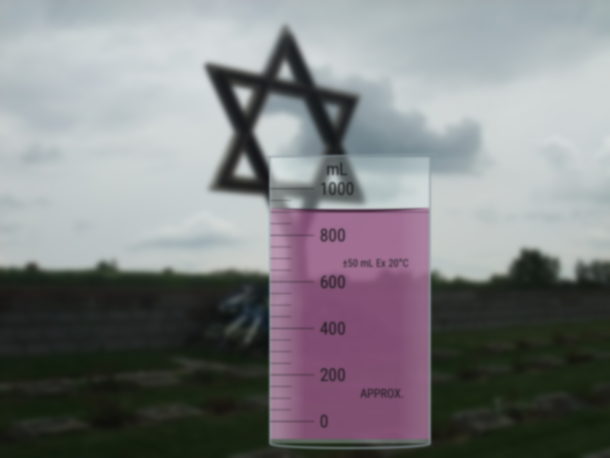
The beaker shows 900,mL
